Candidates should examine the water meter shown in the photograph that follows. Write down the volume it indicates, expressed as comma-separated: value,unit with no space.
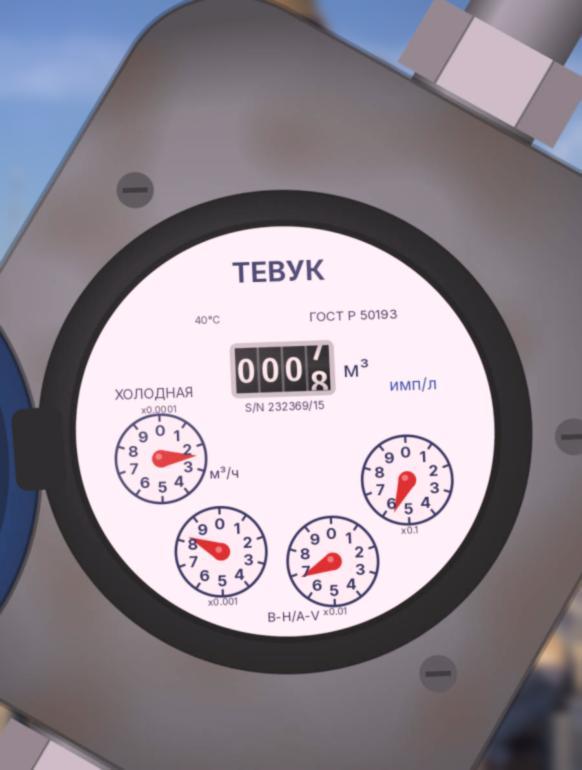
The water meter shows 7.5682,m³
